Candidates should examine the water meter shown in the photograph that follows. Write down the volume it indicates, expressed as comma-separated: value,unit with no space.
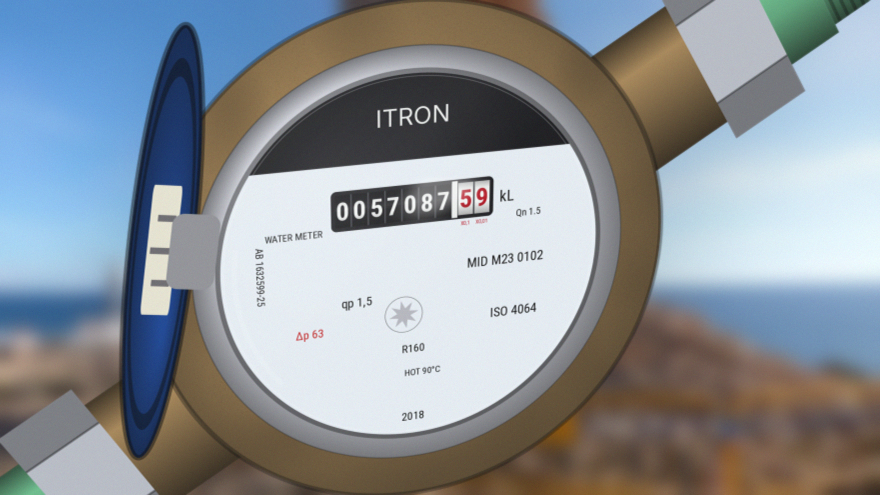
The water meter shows 57087.59,kL
